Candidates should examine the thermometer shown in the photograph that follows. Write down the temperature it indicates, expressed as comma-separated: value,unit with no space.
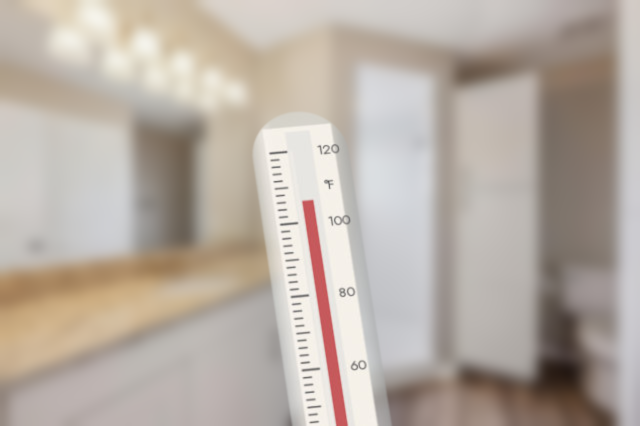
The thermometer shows 106,°F
